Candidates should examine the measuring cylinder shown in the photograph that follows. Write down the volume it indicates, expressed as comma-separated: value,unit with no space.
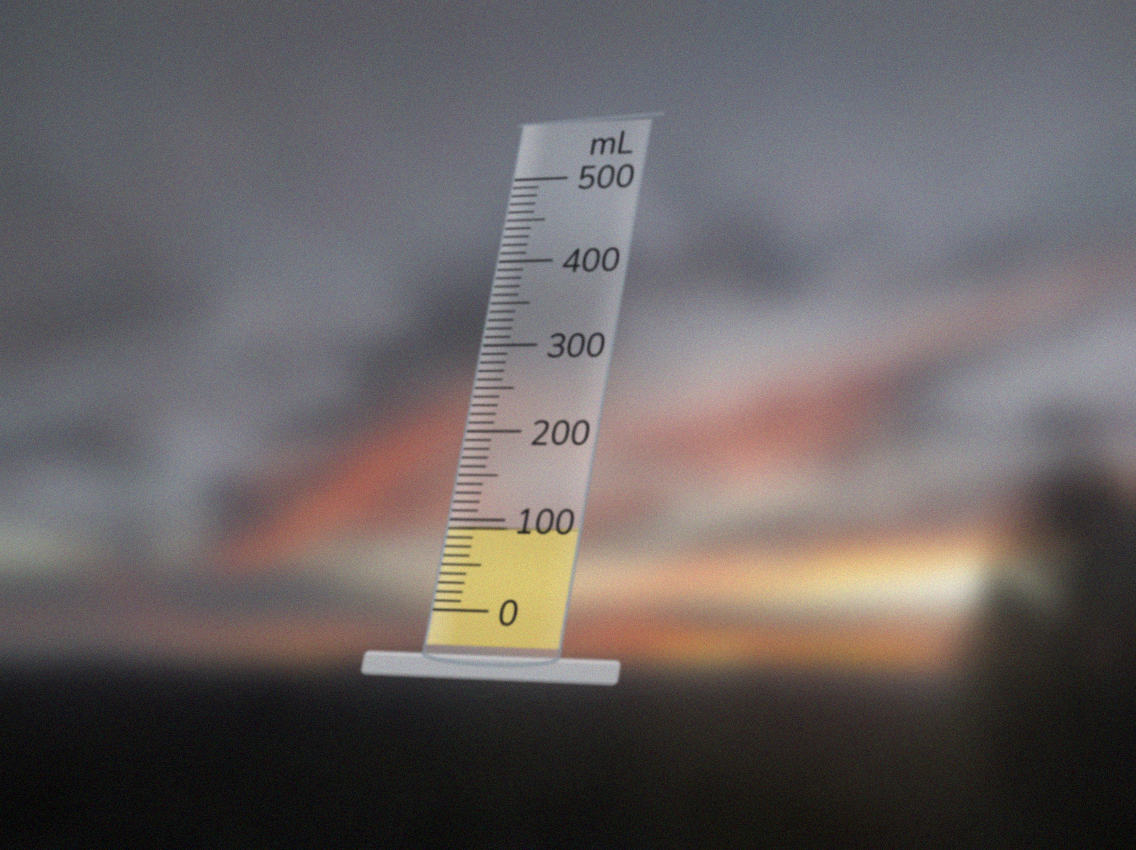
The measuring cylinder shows 90,mL
